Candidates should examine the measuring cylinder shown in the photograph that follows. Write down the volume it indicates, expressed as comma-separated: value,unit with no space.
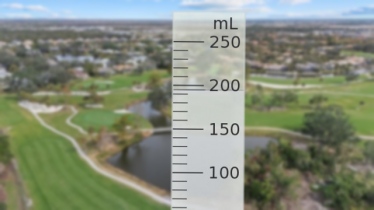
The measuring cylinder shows 195,mL
